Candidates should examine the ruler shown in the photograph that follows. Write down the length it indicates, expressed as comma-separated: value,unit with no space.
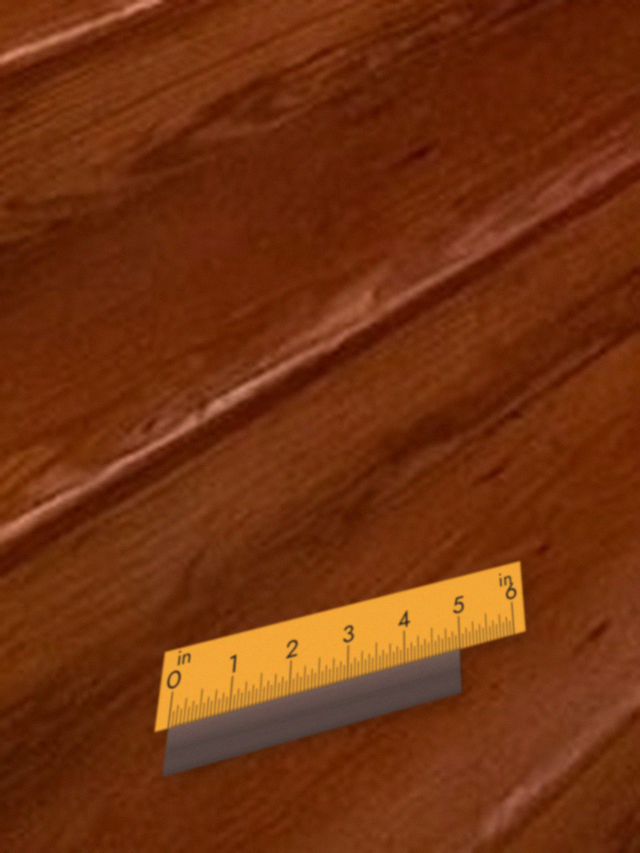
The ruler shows 5,in
